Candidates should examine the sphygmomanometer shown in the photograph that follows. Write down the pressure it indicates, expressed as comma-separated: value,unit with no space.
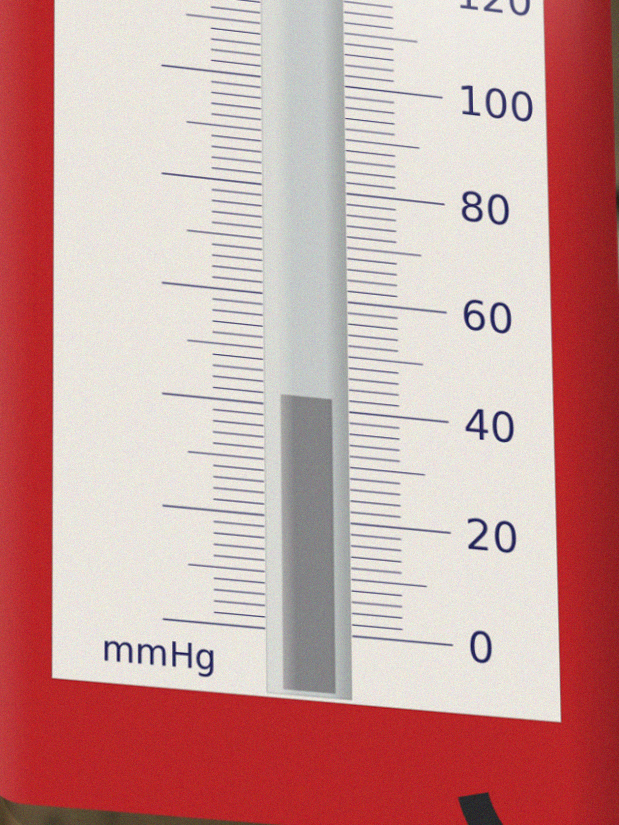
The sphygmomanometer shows 42,mmHg
